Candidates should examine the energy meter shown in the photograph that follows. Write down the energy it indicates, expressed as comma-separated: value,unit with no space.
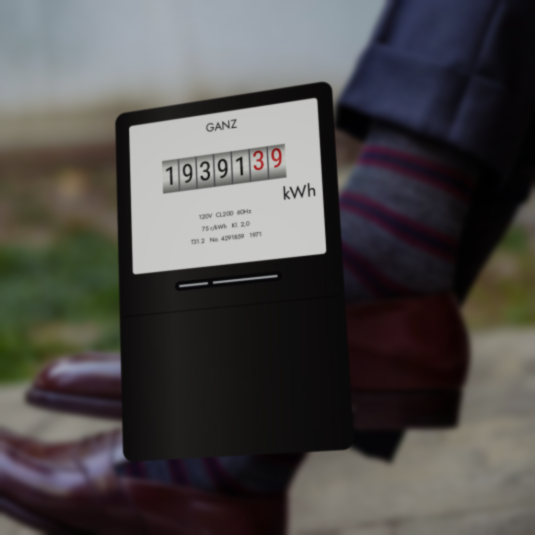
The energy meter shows 19391.39,kWh
